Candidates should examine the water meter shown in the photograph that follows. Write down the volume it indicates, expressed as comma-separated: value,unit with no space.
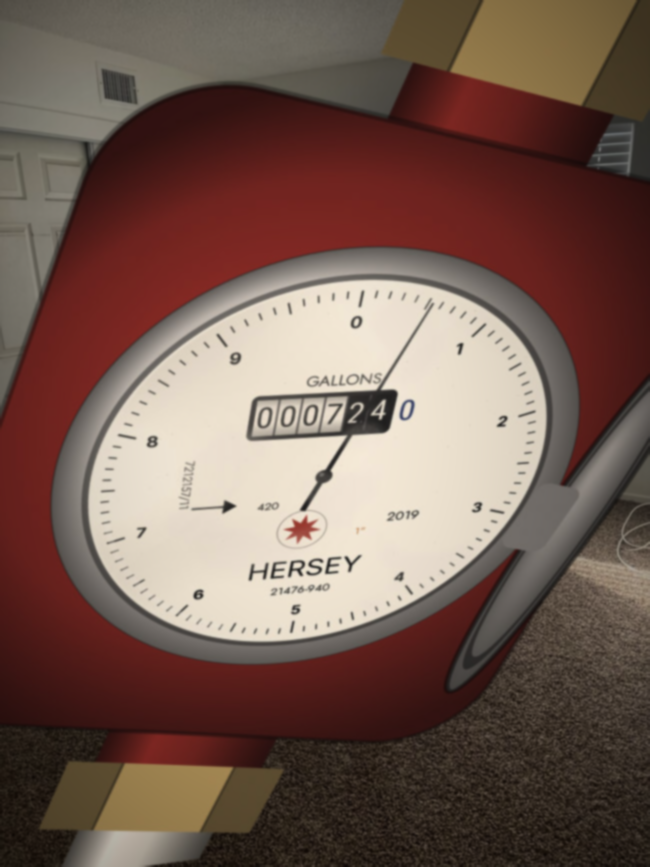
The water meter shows 7240.5,gal
